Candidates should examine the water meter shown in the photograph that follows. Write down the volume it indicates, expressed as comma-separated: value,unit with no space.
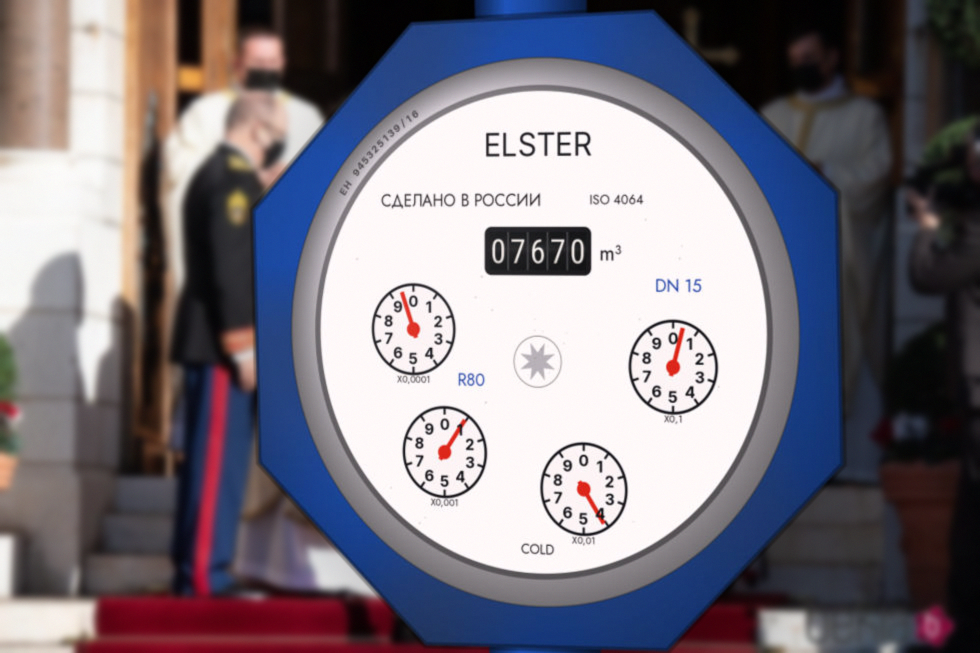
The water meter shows 7670.0409,m³
